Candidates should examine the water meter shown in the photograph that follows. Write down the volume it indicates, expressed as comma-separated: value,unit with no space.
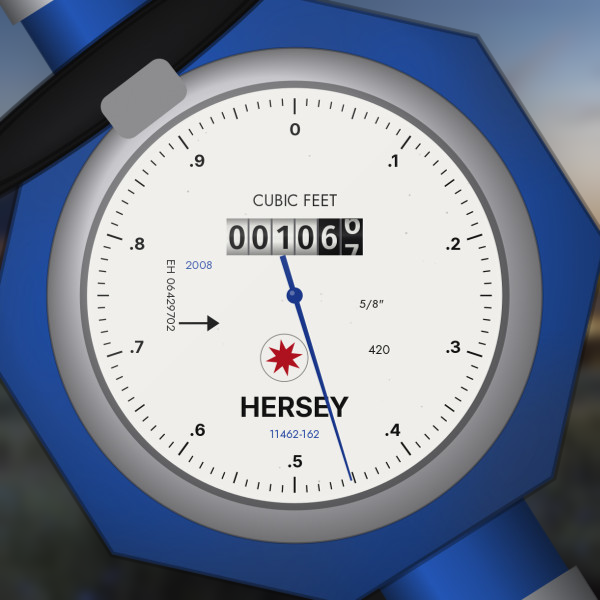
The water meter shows 1066.45,ft³
